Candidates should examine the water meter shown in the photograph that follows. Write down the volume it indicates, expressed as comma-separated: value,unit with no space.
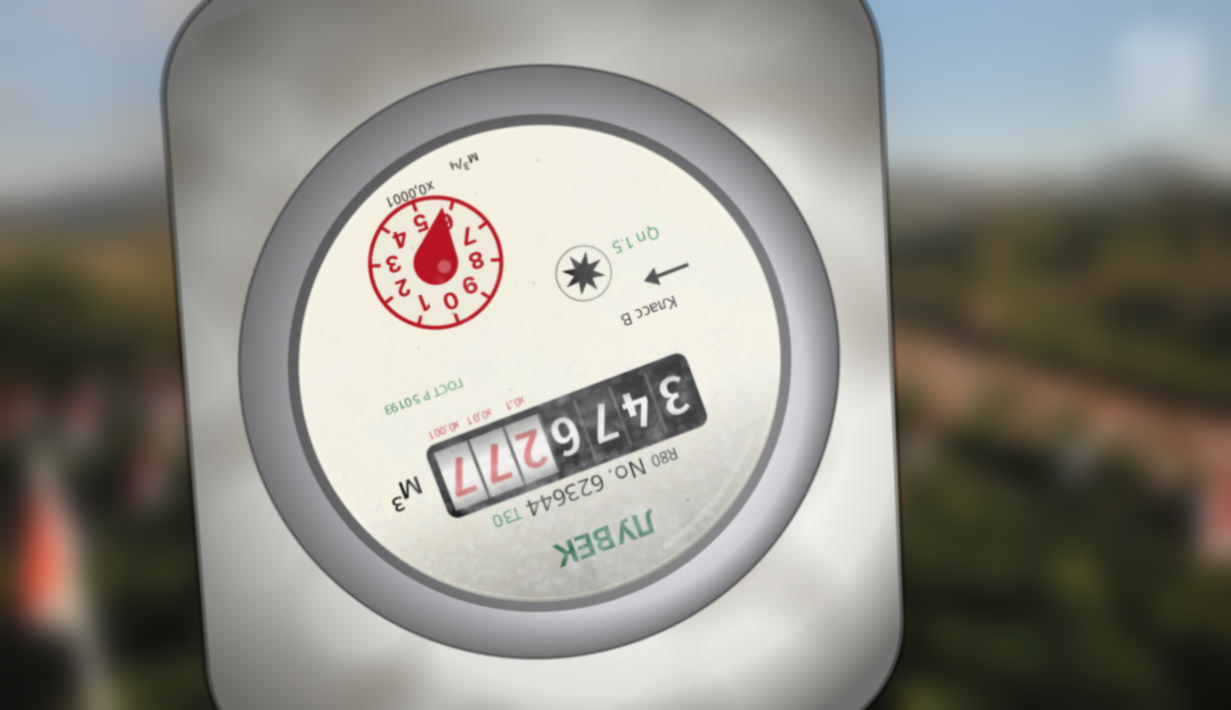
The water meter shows 3476.2775,m³
